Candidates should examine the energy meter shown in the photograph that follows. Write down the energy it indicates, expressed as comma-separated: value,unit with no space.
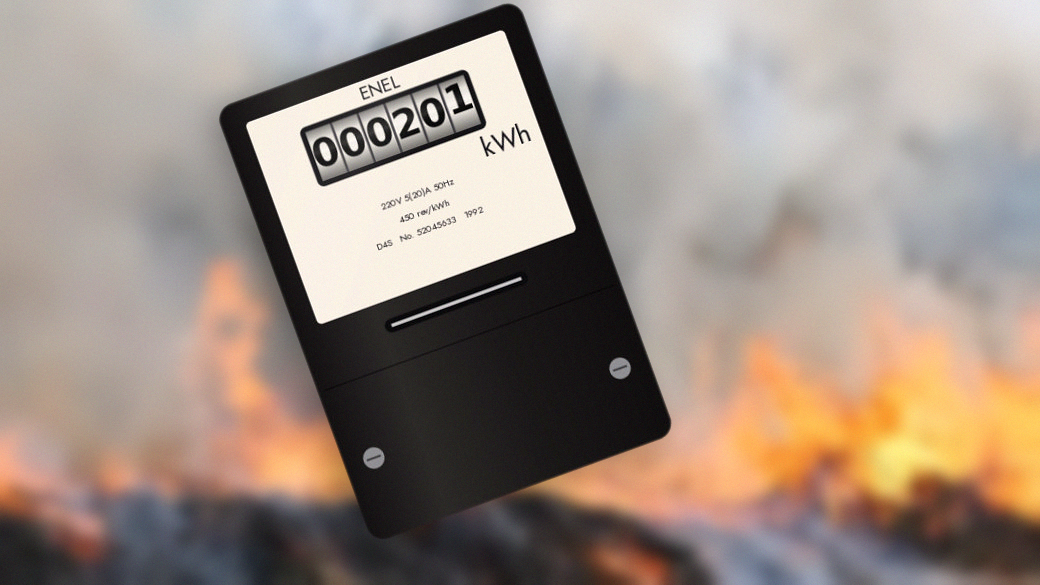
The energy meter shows 201,kWh
